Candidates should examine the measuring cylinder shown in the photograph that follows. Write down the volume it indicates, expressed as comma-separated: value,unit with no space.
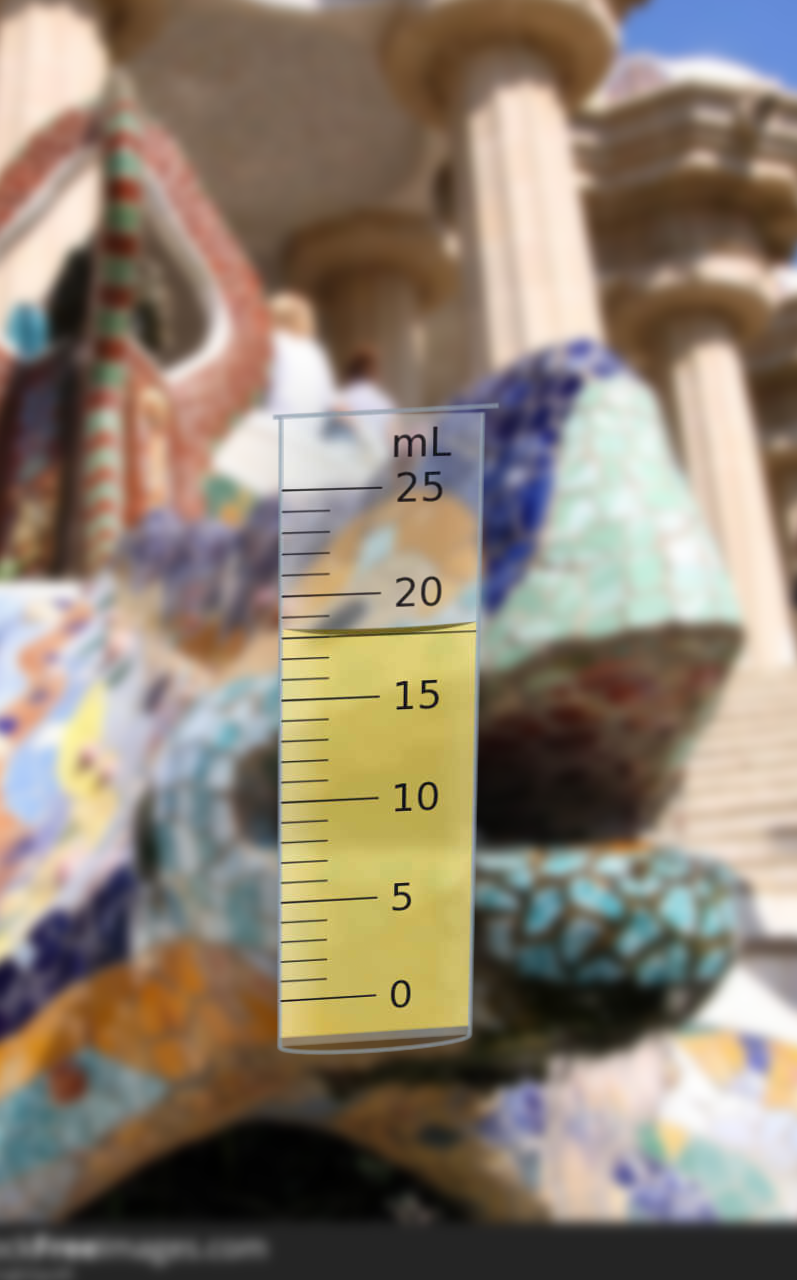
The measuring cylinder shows 18,mL
